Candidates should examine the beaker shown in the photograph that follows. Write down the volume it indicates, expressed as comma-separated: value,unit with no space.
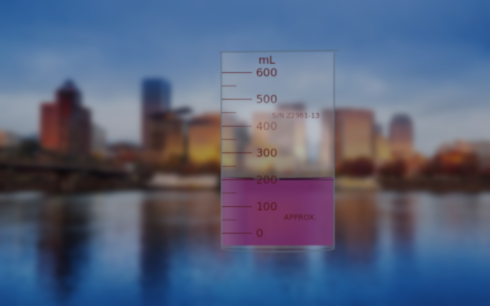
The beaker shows 200,mL
